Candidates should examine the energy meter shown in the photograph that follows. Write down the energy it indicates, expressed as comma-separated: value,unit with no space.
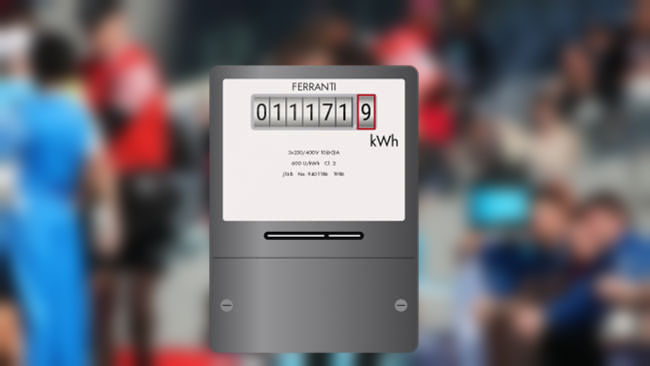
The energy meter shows 11171.9,kWh
